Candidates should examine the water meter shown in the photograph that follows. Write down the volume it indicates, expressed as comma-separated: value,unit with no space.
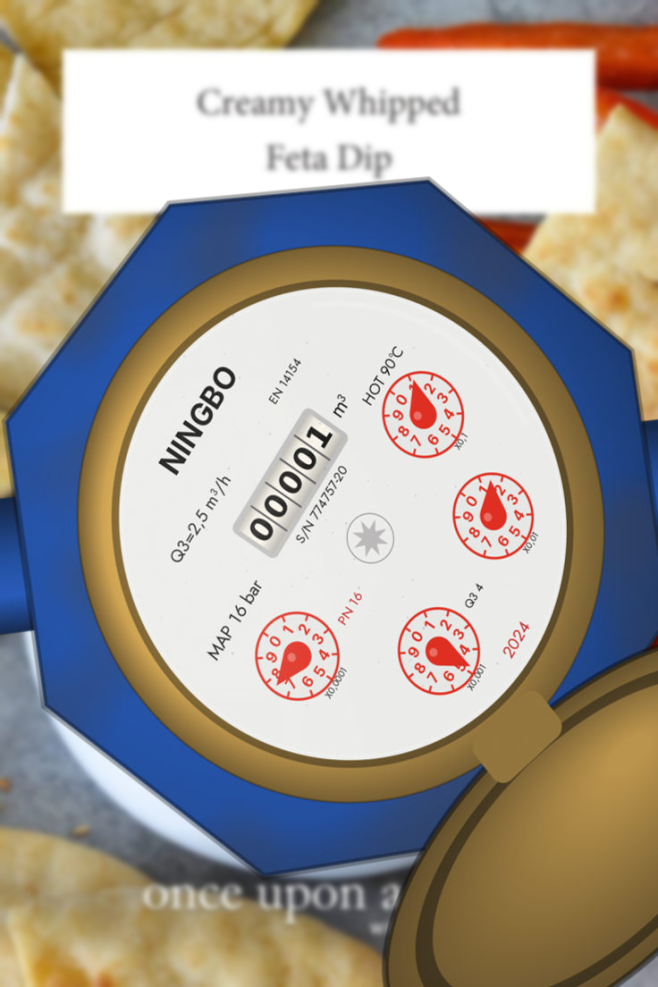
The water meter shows 1.1147,m³
